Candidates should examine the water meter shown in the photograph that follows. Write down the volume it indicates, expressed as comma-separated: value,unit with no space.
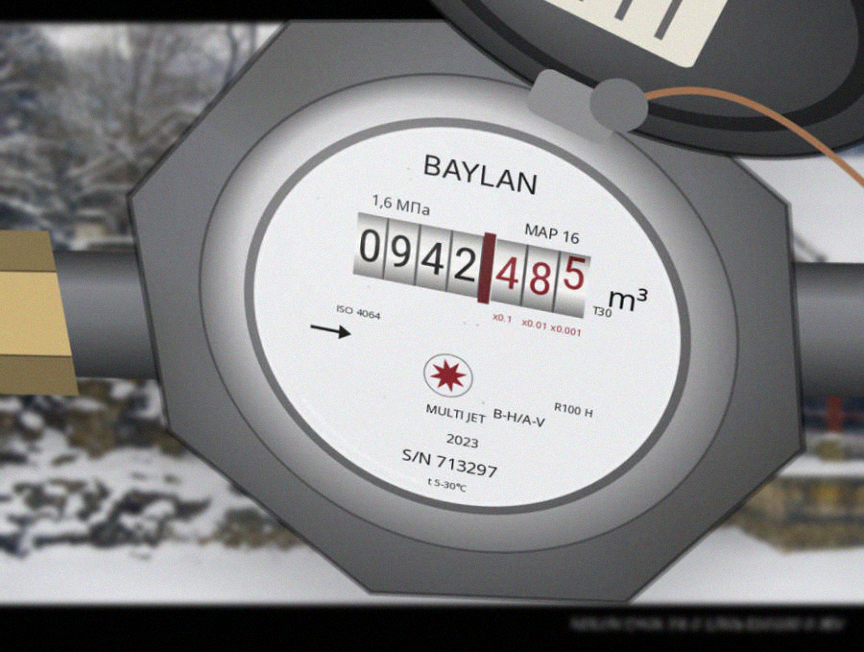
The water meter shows 942.485,m³
